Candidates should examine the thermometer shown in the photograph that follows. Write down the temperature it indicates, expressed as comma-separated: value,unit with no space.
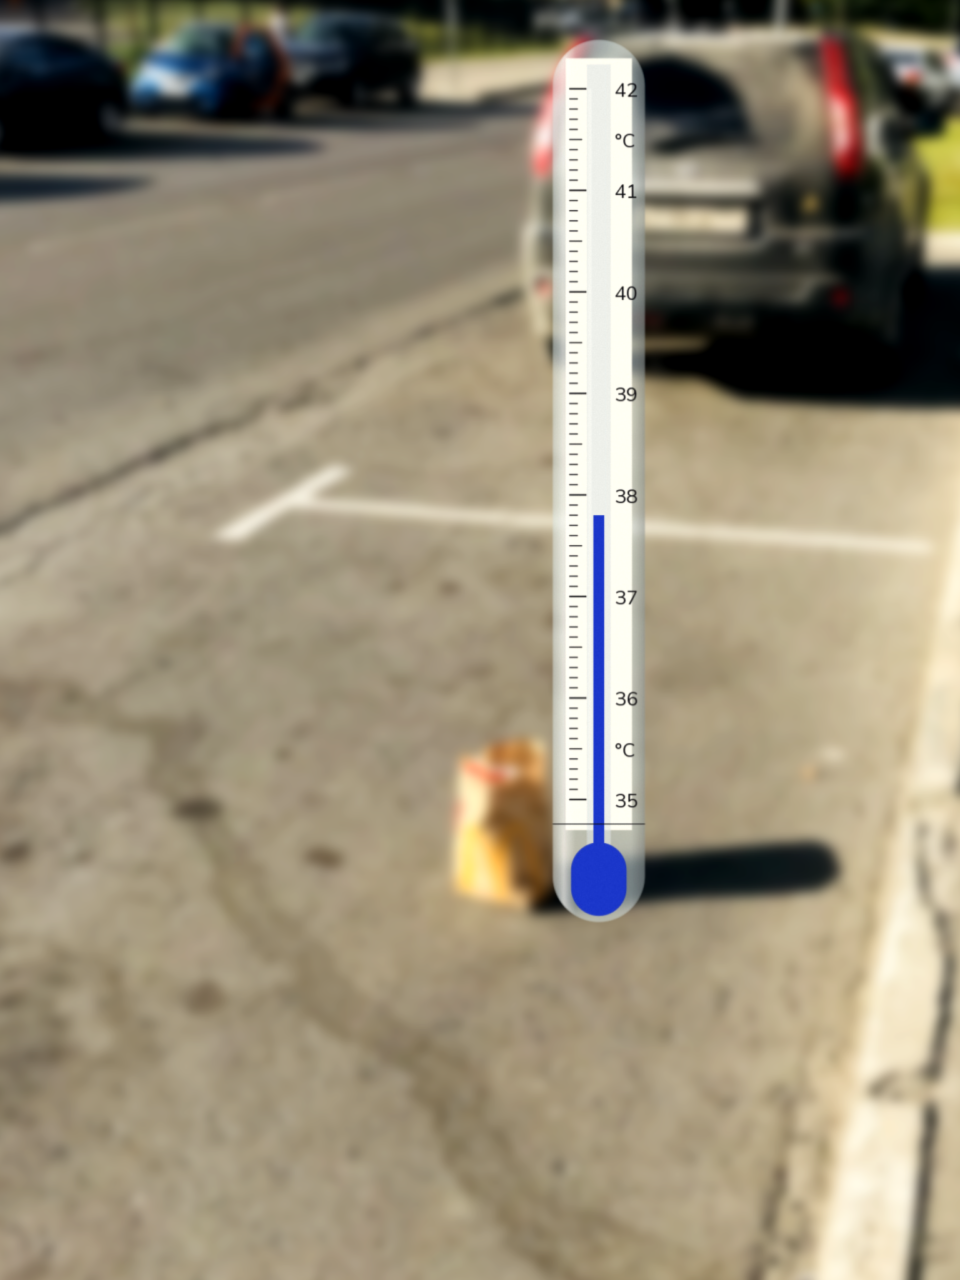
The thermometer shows 37.8,°C
